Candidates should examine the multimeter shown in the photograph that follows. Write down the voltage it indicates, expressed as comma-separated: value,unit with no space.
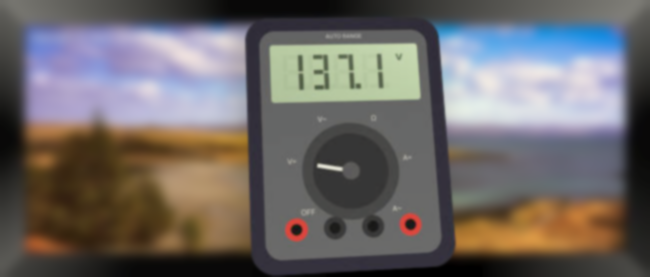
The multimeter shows 137.1,V
